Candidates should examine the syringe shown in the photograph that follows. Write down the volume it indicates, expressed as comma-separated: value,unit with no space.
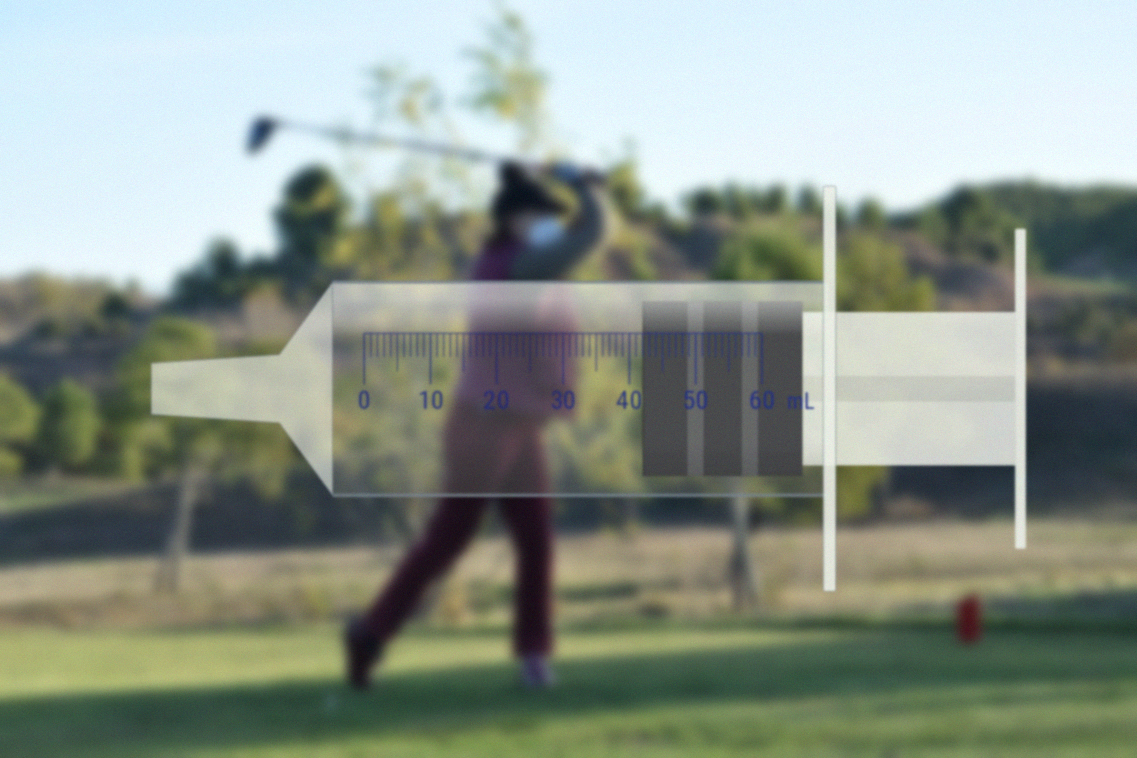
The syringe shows 42,mL
